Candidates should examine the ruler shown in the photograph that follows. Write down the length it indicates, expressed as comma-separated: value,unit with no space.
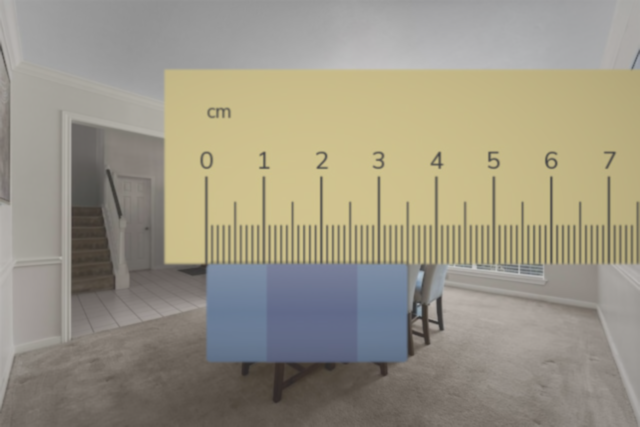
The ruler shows 3.5,cm
